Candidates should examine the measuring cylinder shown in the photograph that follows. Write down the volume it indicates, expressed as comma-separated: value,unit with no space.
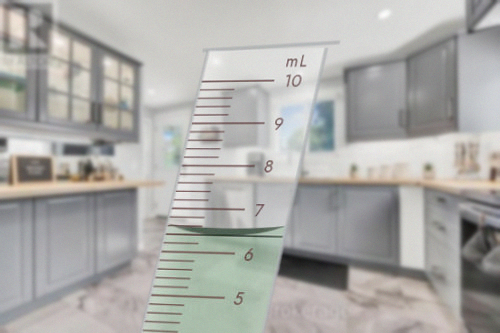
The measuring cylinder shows 6.4,mL
